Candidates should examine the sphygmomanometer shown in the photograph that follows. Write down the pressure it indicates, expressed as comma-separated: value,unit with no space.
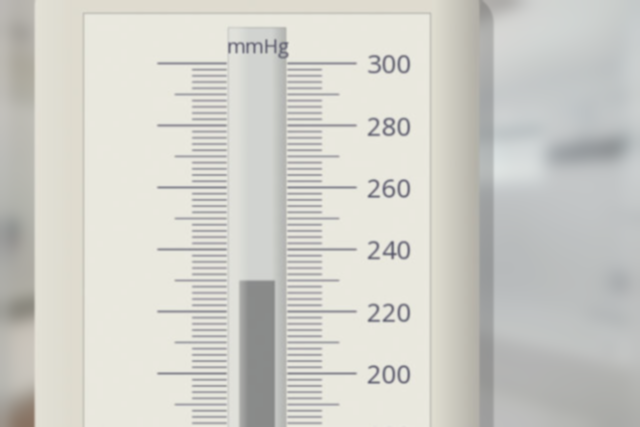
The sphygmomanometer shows 230,mmHg
